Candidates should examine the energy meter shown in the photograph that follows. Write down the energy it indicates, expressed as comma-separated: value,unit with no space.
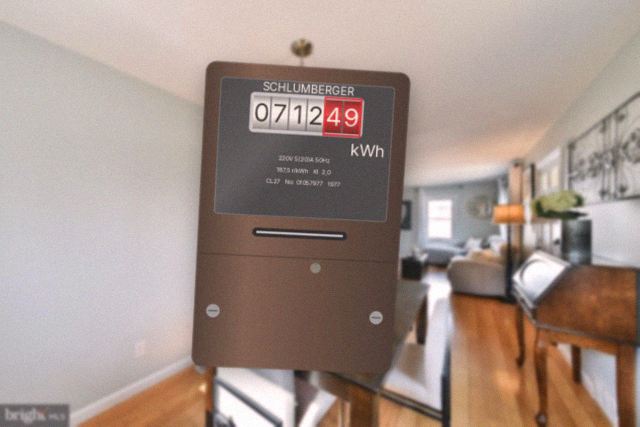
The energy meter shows 712.49,kWh
